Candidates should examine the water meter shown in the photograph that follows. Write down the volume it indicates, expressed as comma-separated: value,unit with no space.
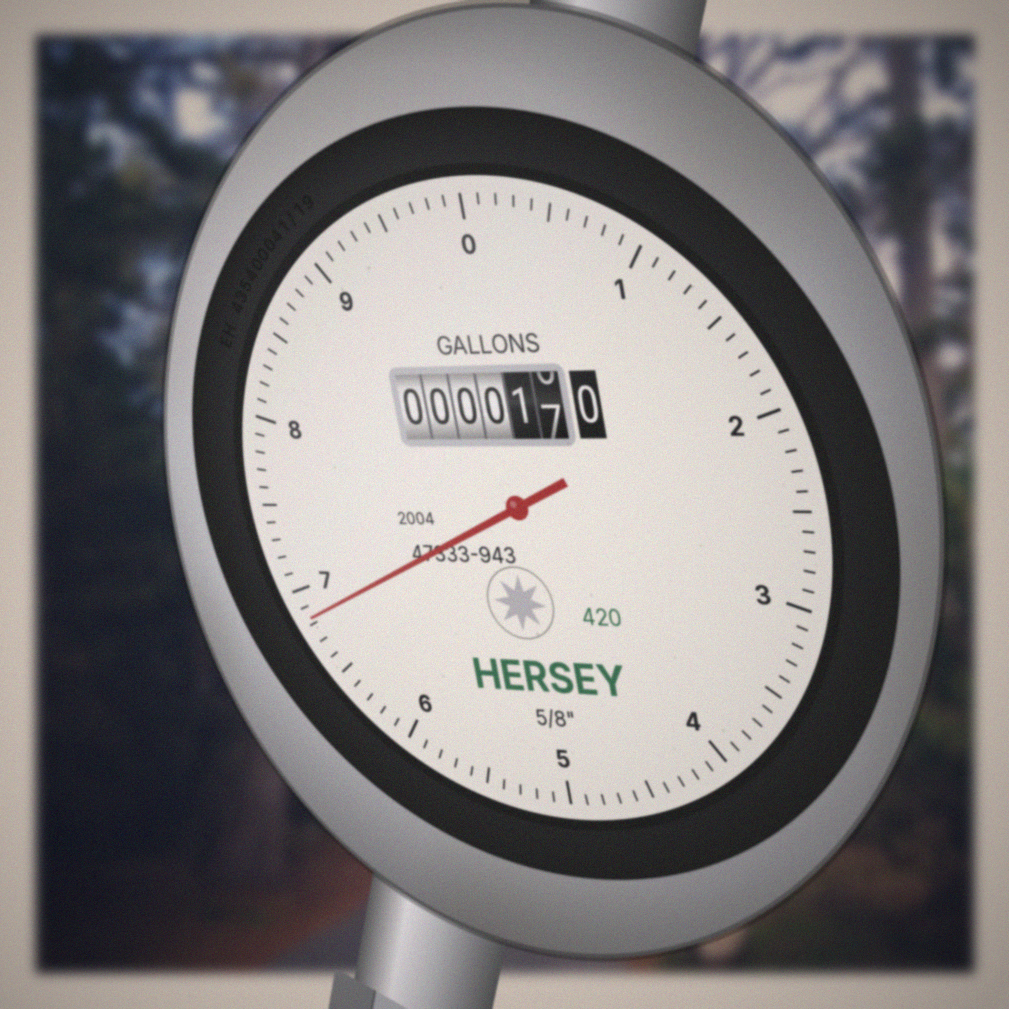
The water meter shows 166.8,gal
